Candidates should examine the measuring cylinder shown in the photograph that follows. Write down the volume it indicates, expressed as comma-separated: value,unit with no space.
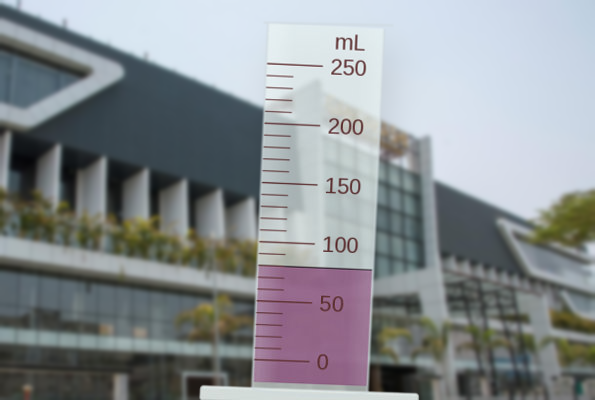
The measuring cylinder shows 80,mL
